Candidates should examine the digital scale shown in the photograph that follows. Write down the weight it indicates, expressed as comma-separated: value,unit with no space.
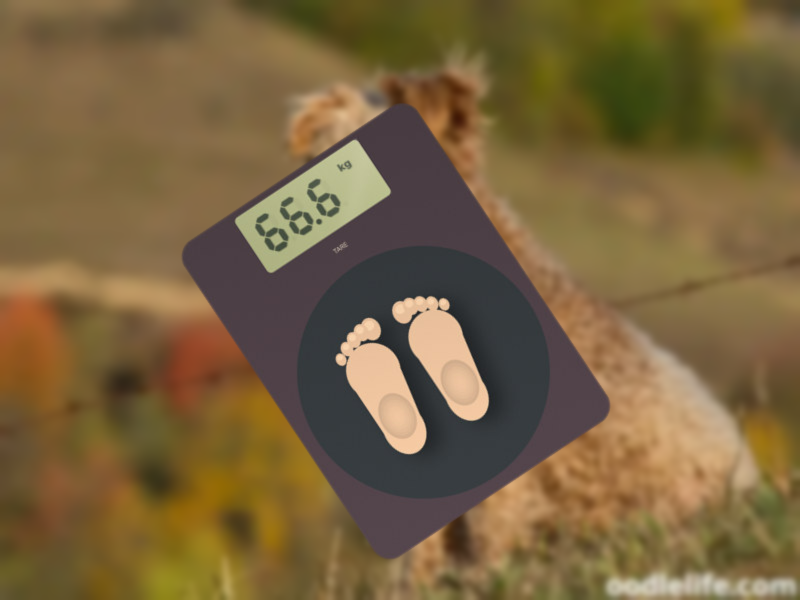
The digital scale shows 66.6,kg
